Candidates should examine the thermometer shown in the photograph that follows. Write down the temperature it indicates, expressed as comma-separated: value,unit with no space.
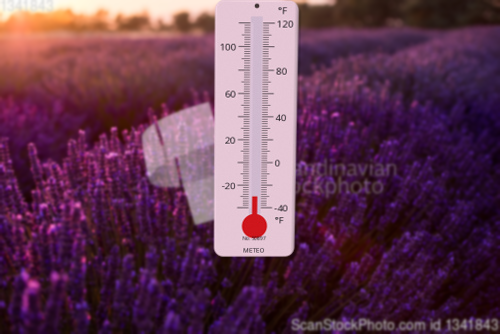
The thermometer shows -30,°F
